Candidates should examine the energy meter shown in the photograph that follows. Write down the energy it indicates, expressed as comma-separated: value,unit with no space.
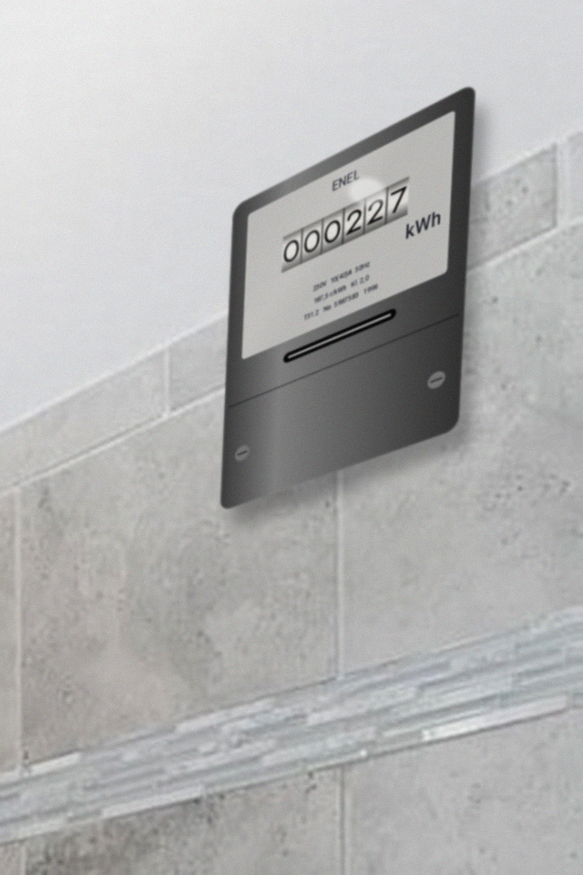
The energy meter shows 227,kWh
